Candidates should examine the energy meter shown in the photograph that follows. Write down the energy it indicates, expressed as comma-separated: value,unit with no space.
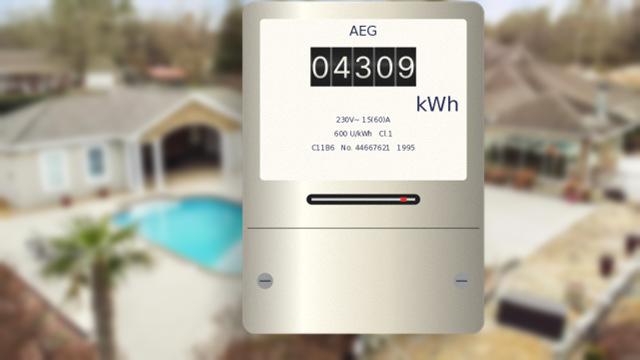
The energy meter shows 4309,kWh
